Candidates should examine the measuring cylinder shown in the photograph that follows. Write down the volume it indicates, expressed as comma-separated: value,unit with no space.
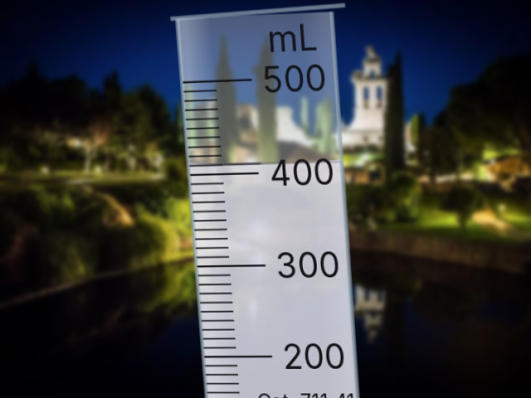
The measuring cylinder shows 410,mL
